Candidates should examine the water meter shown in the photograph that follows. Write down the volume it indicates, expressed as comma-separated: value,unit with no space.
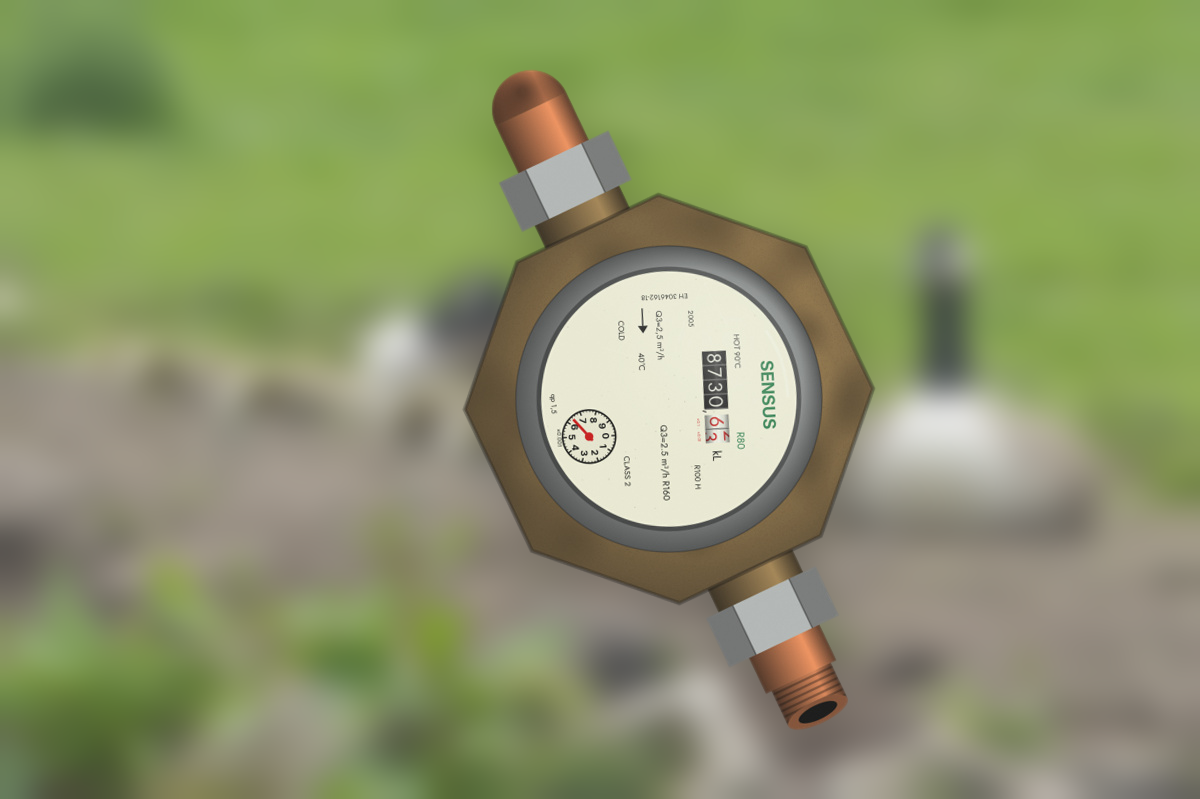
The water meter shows 8730.626,kL
